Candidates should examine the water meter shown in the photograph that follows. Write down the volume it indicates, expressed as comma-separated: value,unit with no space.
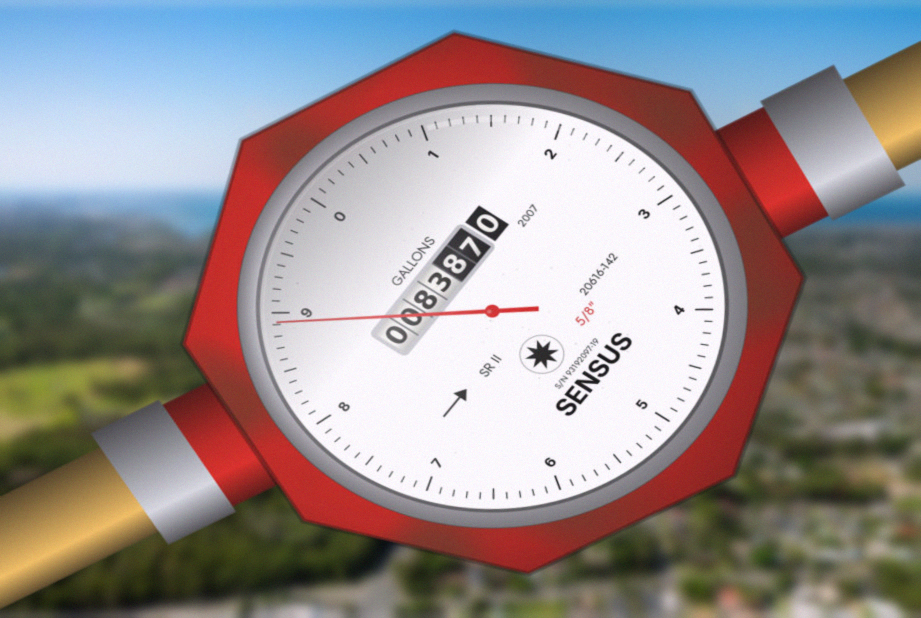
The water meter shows 83868.9,gal
